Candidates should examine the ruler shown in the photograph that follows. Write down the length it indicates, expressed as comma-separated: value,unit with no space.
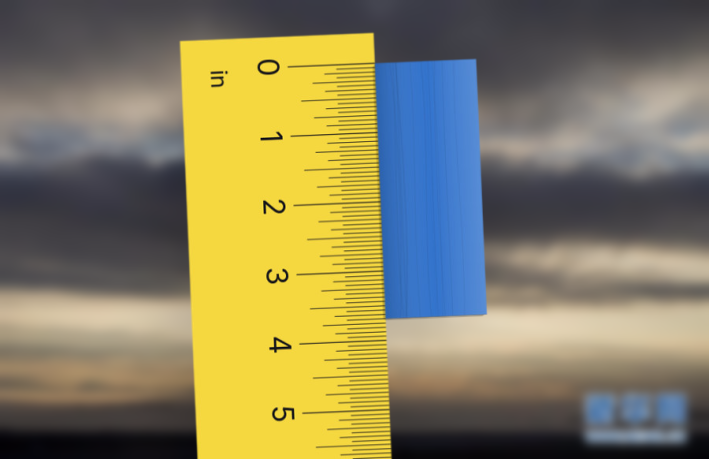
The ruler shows 3.6875,in
